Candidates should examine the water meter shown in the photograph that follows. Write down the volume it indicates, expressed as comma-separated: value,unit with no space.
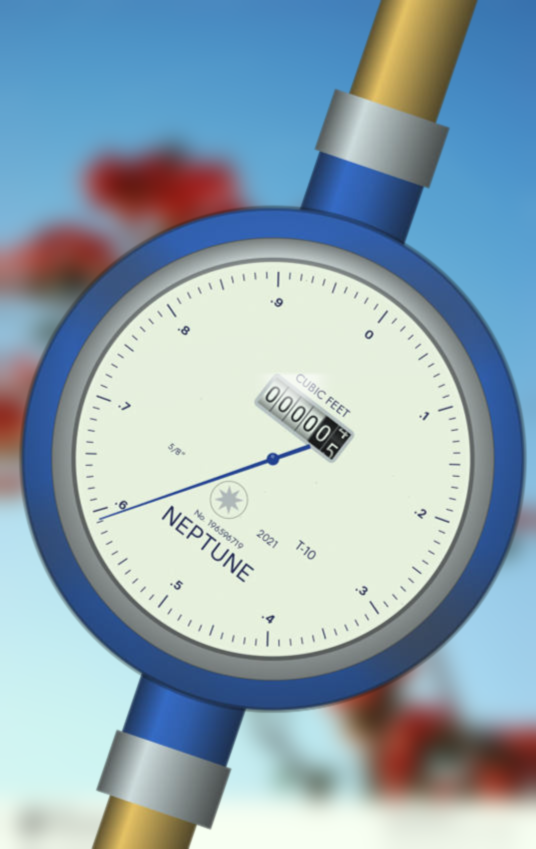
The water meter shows 4.59,ft³
